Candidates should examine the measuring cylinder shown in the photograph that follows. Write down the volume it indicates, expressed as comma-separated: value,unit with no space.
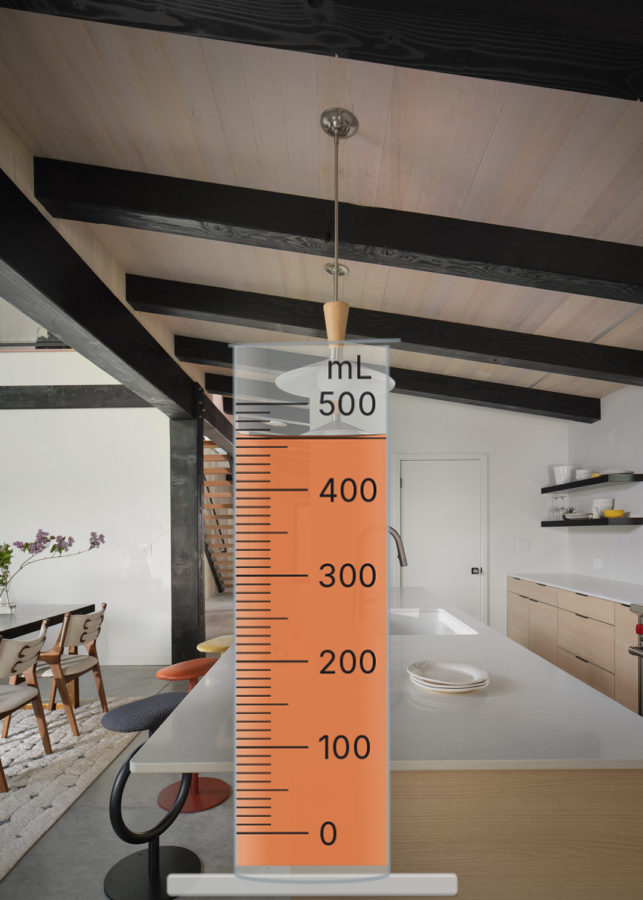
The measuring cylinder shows 460,mL
